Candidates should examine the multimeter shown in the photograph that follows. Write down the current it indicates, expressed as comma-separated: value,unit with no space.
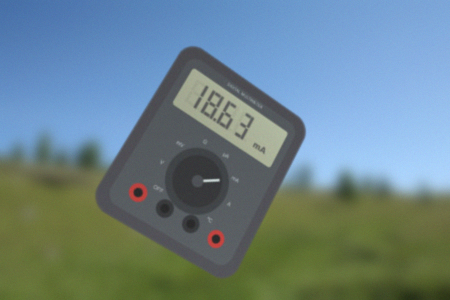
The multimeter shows 18.63,mA
